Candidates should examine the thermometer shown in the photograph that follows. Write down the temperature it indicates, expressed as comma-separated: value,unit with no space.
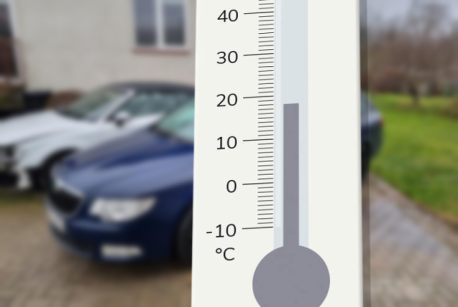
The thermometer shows 18,°C
